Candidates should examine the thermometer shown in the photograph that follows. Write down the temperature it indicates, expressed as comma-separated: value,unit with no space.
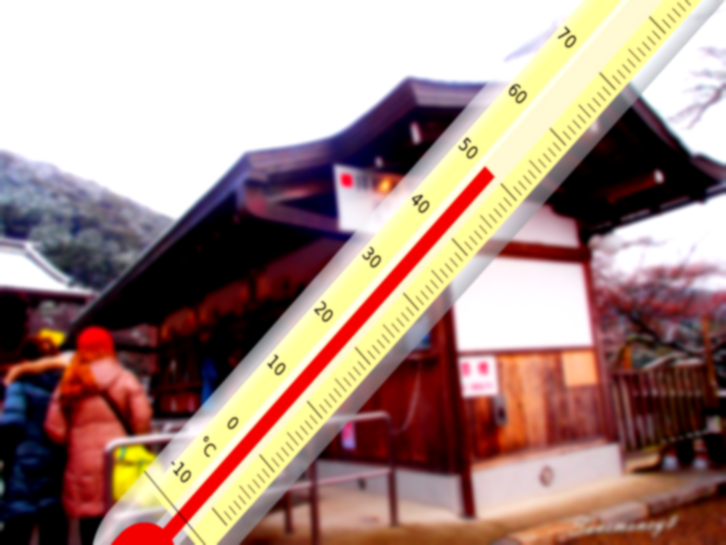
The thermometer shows 50,°C
